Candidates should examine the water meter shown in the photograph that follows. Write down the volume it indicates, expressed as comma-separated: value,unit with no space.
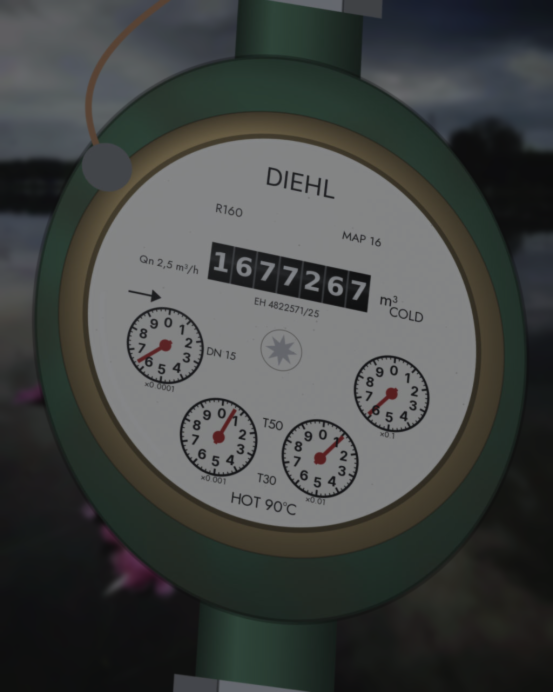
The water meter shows 1677267.6106,m³
